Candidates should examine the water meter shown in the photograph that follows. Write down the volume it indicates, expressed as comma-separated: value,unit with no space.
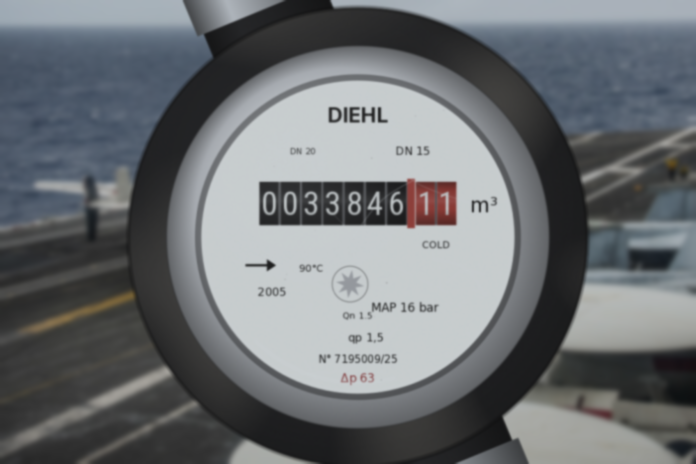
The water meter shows 33846.11,m³
